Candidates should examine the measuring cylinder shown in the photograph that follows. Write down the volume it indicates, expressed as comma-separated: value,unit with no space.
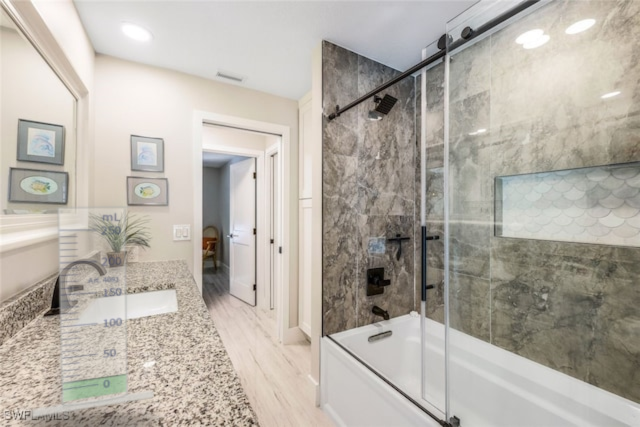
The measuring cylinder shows 10,mL
